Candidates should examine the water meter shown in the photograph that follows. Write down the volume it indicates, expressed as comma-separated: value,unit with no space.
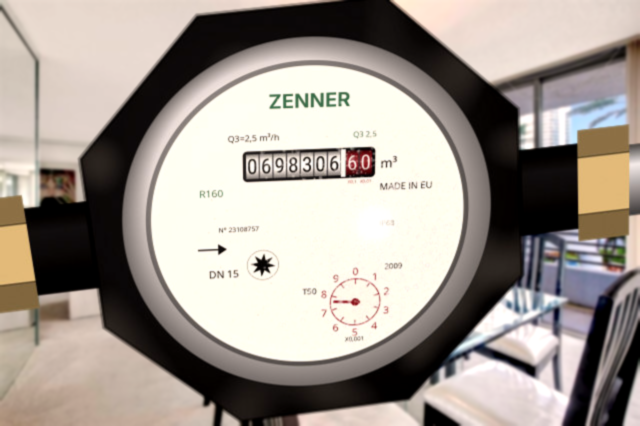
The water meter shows 698306.607,m³
